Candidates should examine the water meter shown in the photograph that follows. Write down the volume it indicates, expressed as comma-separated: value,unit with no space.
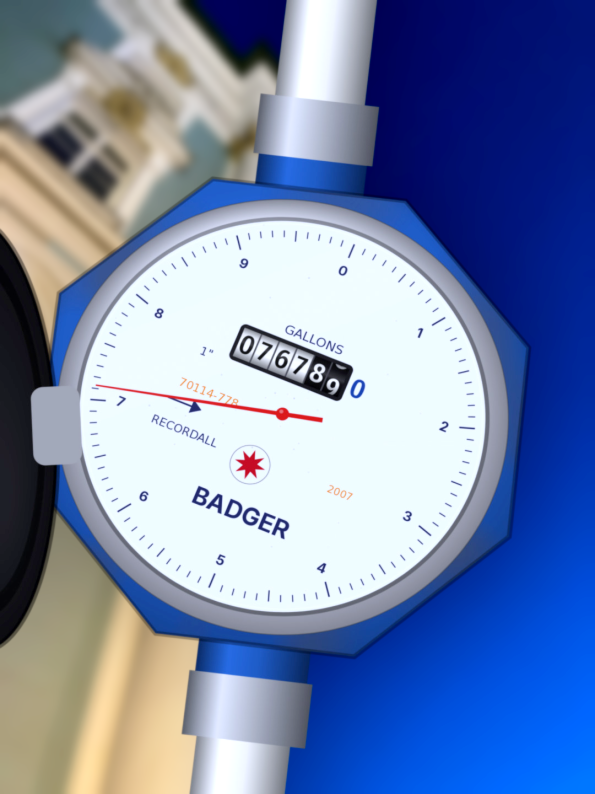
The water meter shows 767887.1,gal
